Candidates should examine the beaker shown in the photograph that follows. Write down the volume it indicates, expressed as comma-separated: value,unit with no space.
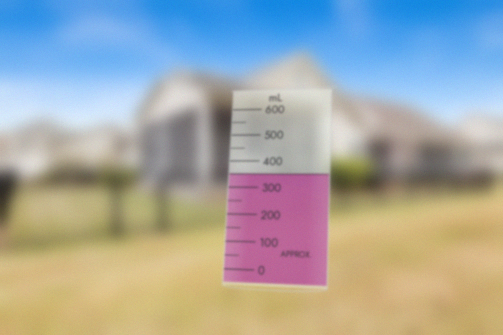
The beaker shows 350,mL
